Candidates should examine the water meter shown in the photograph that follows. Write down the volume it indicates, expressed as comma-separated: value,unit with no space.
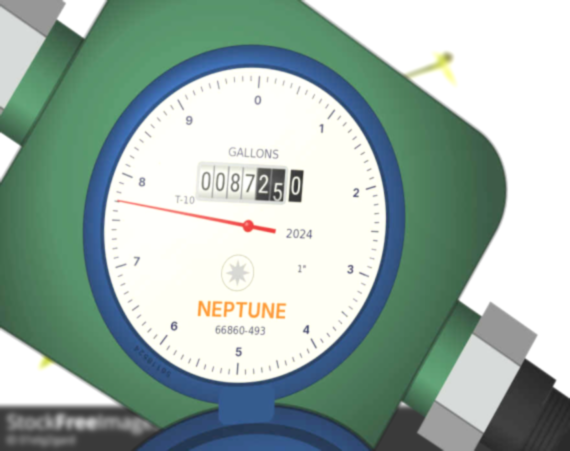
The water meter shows 87247.7,gal
